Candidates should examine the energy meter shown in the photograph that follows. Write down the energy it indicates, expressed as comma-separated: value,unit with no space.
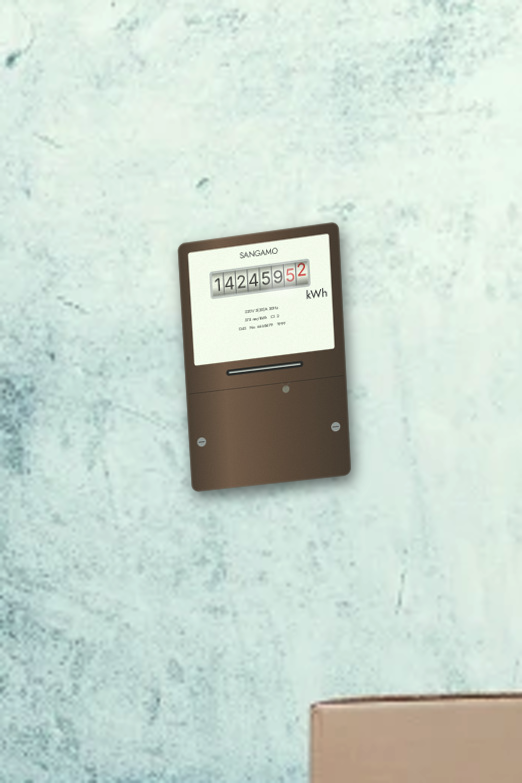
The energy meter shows 142459.52,kWh
